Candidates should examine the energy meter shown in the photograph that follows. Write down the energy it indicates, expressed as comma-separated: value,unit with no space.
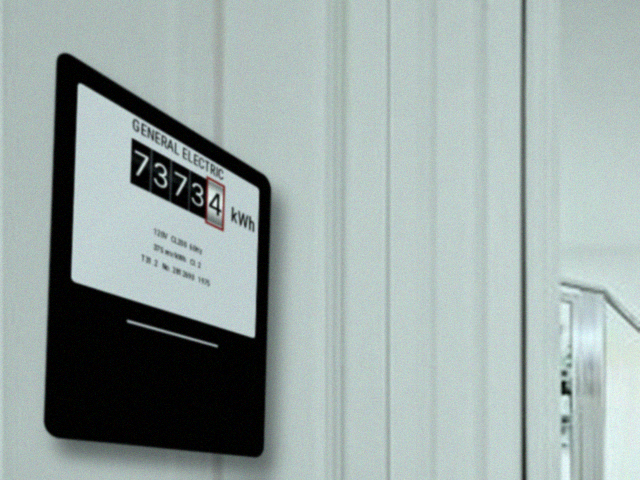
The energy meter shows 7373.4,kWh
